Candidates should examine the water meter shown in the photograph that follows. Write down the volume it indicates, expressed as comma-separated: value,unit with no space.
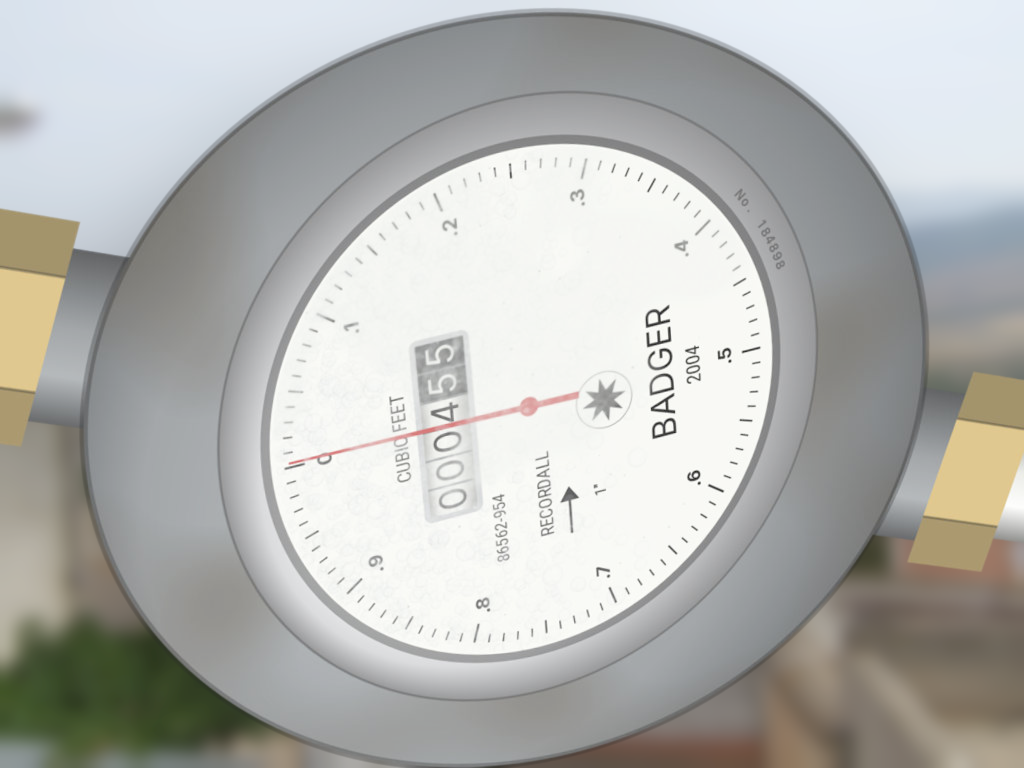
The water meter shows 455.00,ft³
